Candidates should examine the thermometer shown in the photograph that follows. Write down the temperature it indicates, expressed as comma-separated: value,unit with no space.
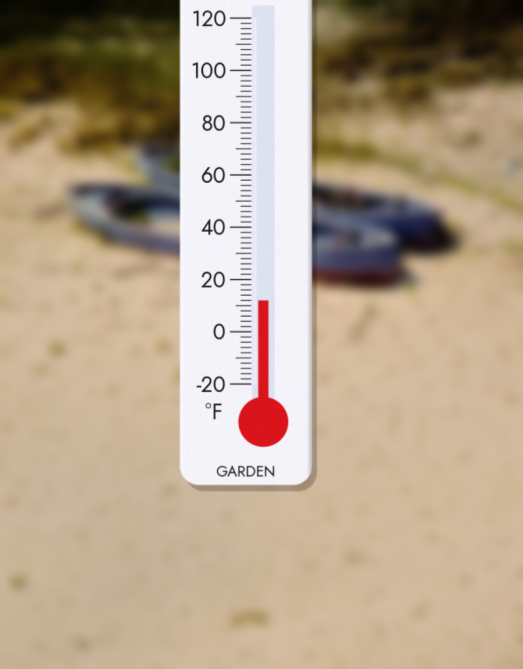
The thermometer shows 12,°F
